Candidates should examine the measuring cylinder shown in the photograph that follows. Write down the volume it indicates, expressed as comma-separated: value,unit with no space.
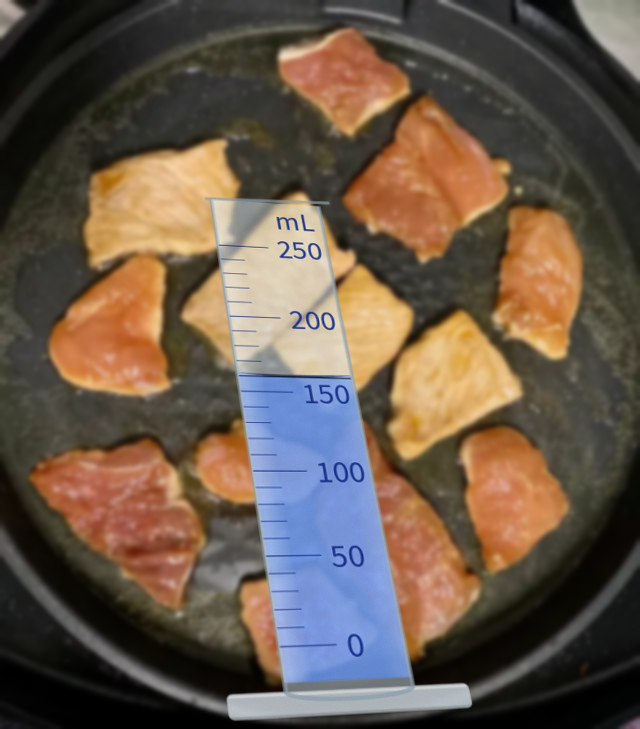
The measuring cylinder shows 160,mL
